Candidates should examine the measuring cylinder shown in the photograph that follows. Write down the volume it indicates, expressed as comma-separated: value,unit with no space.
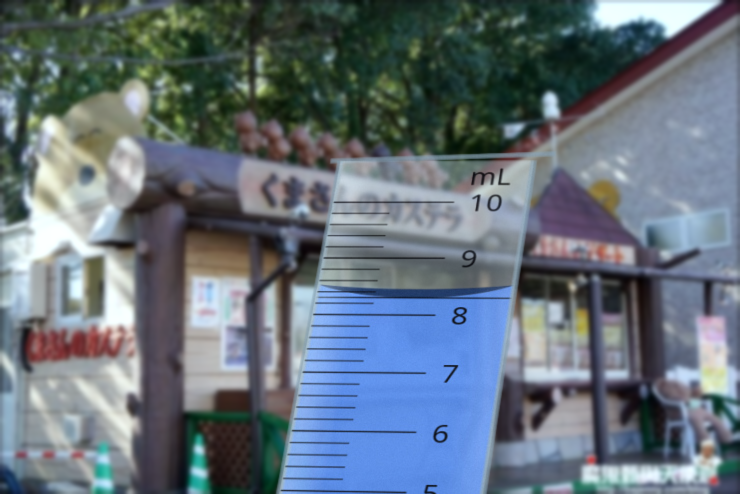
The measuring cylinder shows 8.3,mL
